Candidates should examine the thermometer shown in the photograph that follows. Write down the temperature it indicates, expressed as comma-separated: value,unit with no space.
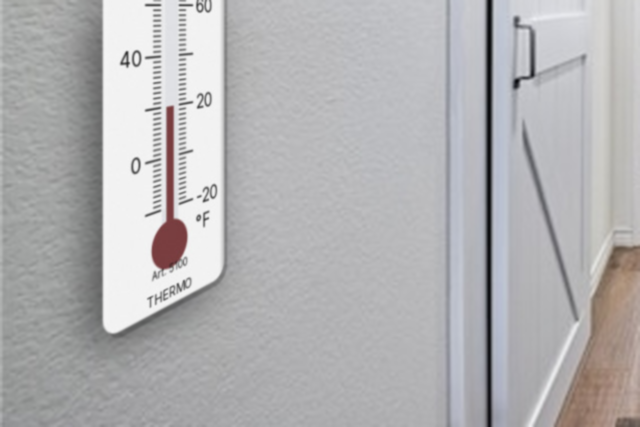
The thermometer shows 20,°F
